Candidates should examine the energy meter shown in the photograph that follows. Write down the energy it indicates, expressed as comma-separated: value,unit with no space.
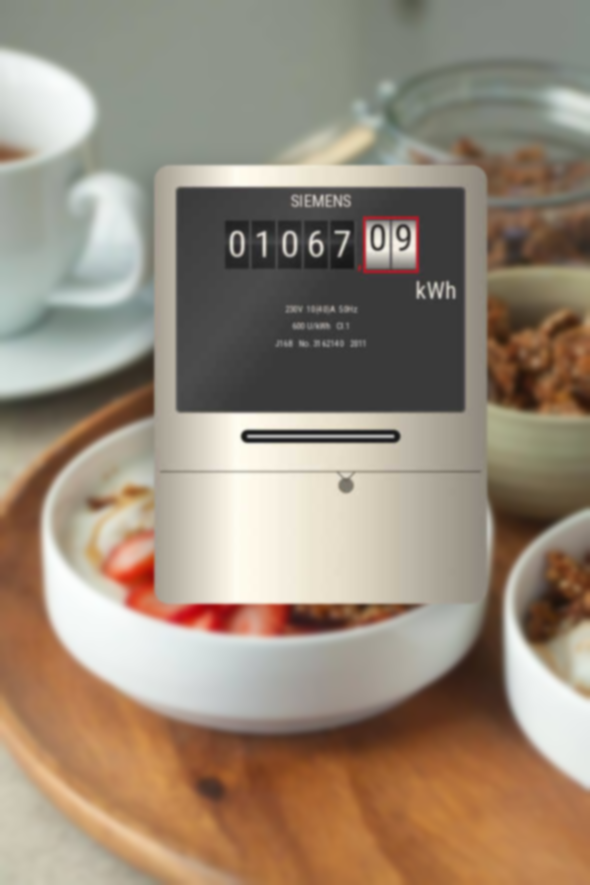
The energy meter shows 1067.09,kWh
